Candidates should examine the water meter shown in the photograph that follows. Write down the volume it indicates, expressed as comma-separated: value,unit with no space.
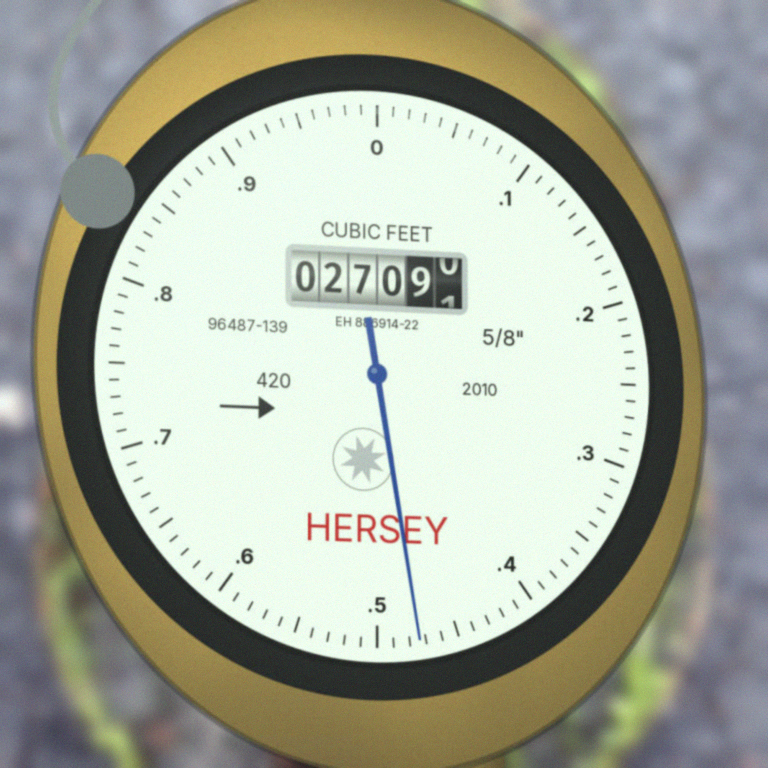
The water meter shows 27090.47,ft³
